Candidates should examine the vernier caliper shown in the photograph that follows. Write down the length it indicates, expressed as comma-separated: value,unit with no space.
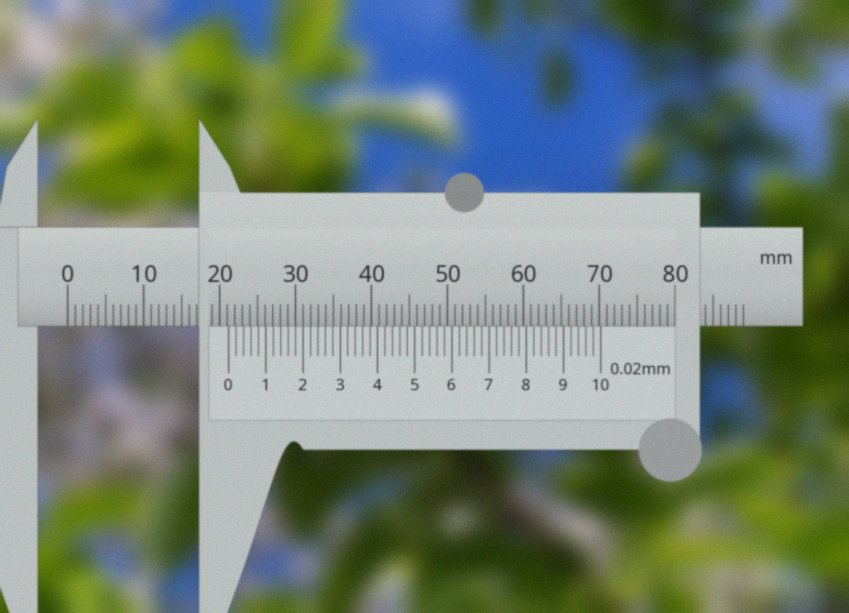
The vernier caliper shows 21.2,mm
